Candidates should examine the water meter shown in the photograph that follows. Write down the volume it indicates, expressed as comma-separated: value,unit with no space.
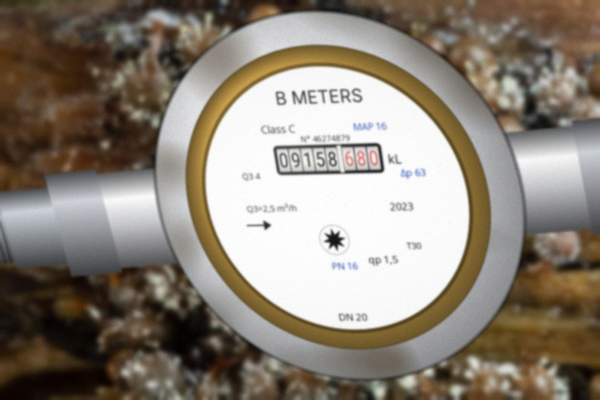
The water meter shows 9158.680,kL
